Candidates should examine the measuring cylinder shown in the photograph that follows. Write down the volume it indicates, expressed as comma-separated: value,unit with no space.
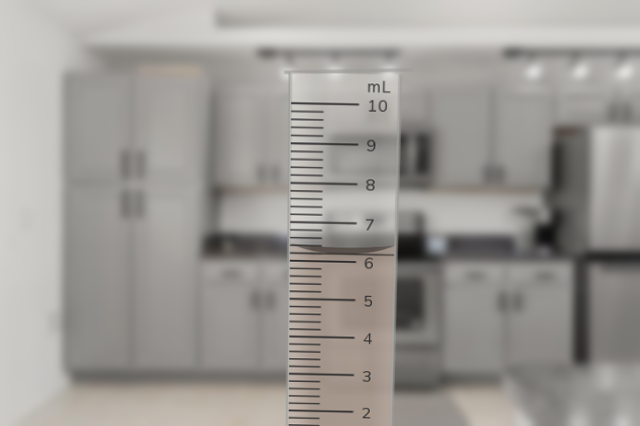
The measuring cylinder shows 6.2,mL
